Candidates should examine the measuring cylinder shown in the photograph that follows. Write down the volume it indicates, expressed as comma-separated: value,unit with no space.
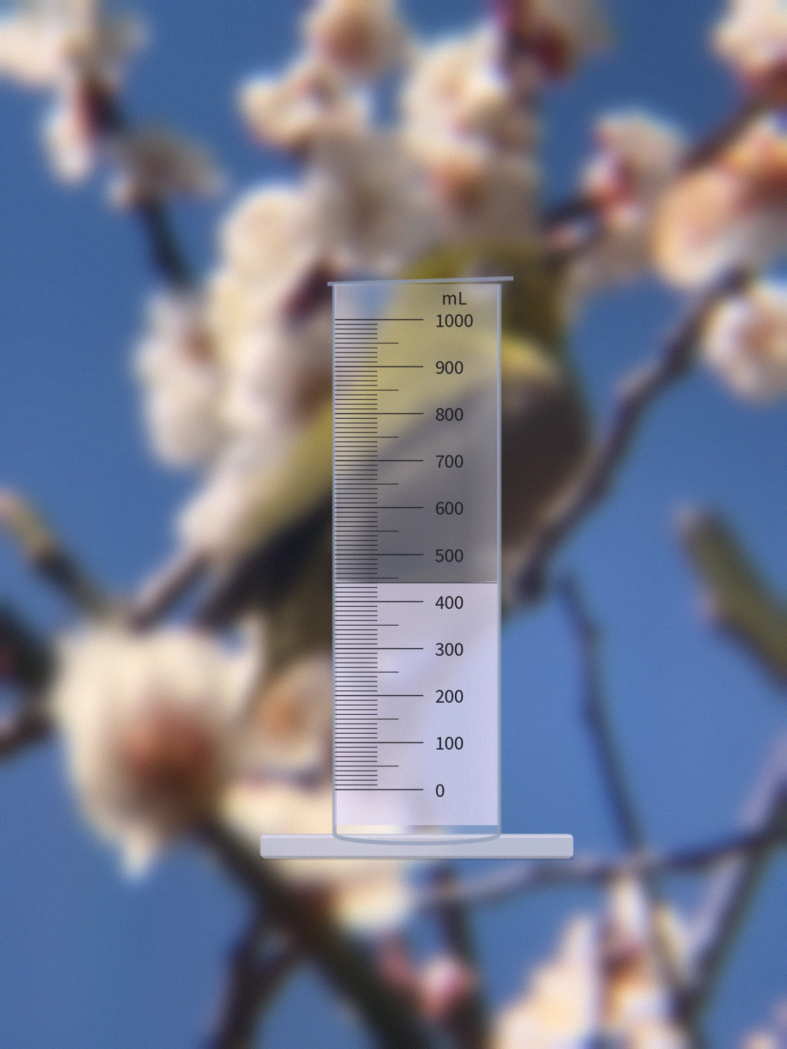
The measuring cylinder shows 440,mL
